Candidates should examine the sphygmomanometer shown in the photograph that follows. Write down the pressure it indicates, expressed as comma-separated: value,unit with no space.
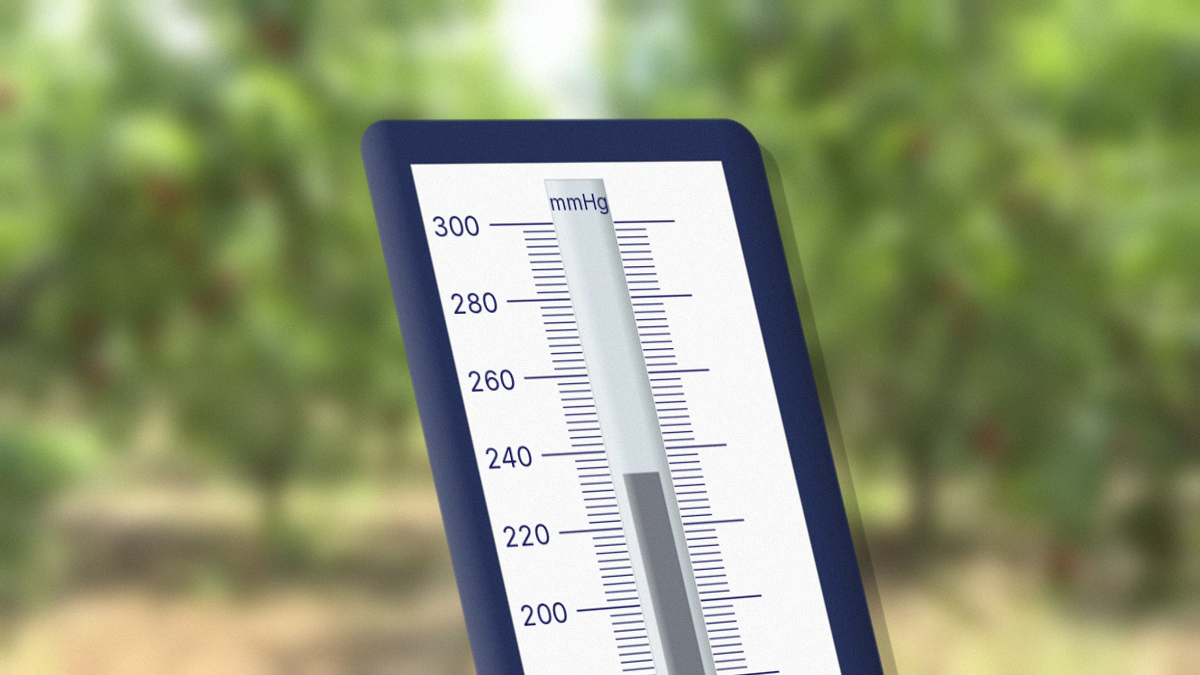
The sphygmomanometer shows 234,mmHg
